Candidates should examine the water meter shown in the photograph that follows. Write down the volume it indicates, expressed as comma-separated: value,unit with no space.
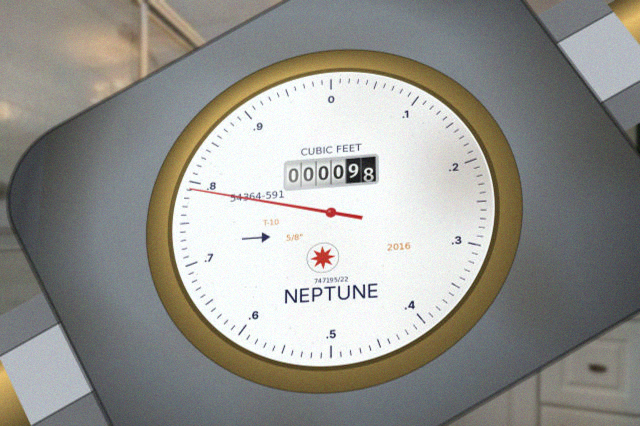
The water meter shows 97.79,ft³
